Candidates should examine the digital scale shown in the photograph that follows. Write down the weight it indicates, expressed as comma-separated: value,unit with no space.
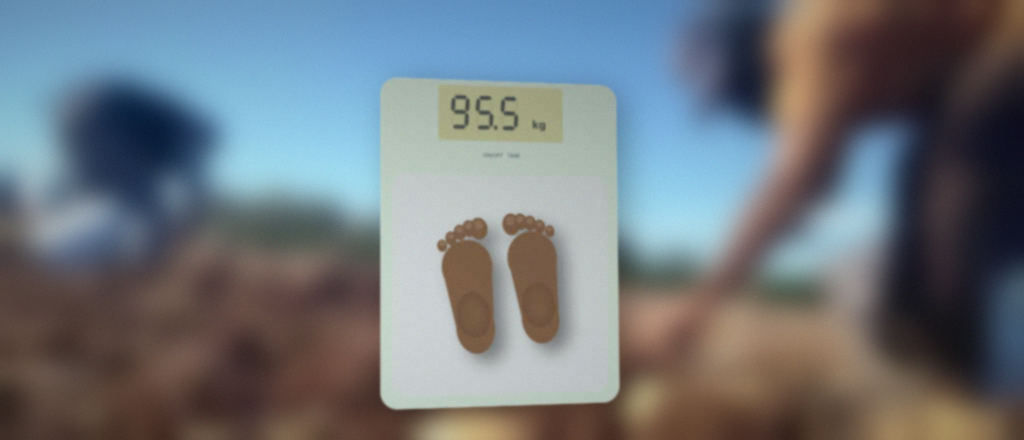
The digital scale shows 95.5,kg
